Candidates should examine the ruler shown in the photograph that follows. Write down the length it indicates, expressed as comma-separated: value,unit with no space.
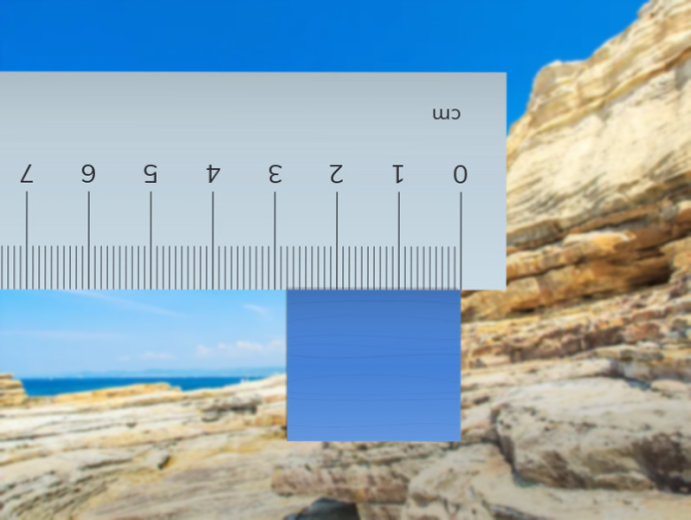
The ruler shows 2.8,cm
